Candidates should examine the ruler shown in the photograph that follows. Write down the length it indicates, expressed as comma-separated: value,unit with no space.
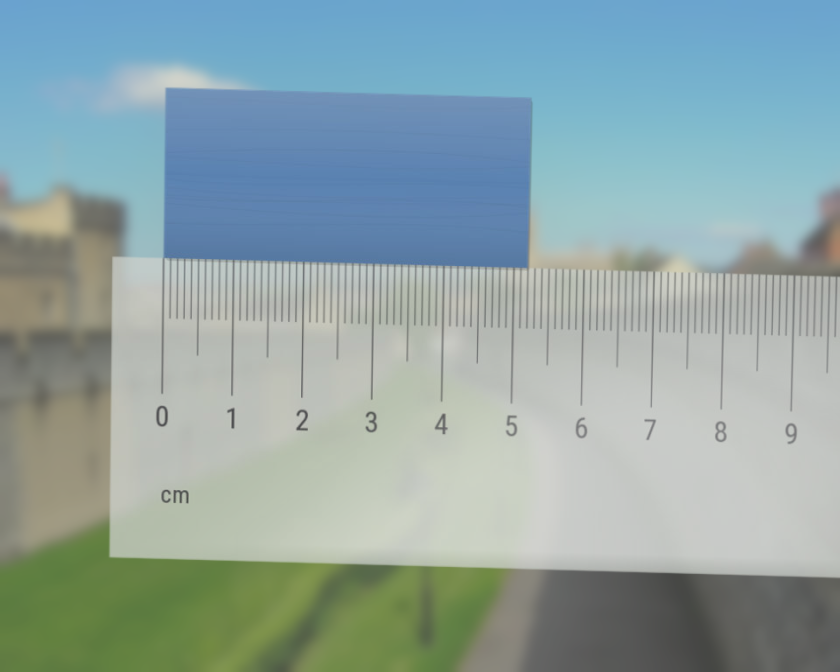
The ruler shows 5.2,cm
